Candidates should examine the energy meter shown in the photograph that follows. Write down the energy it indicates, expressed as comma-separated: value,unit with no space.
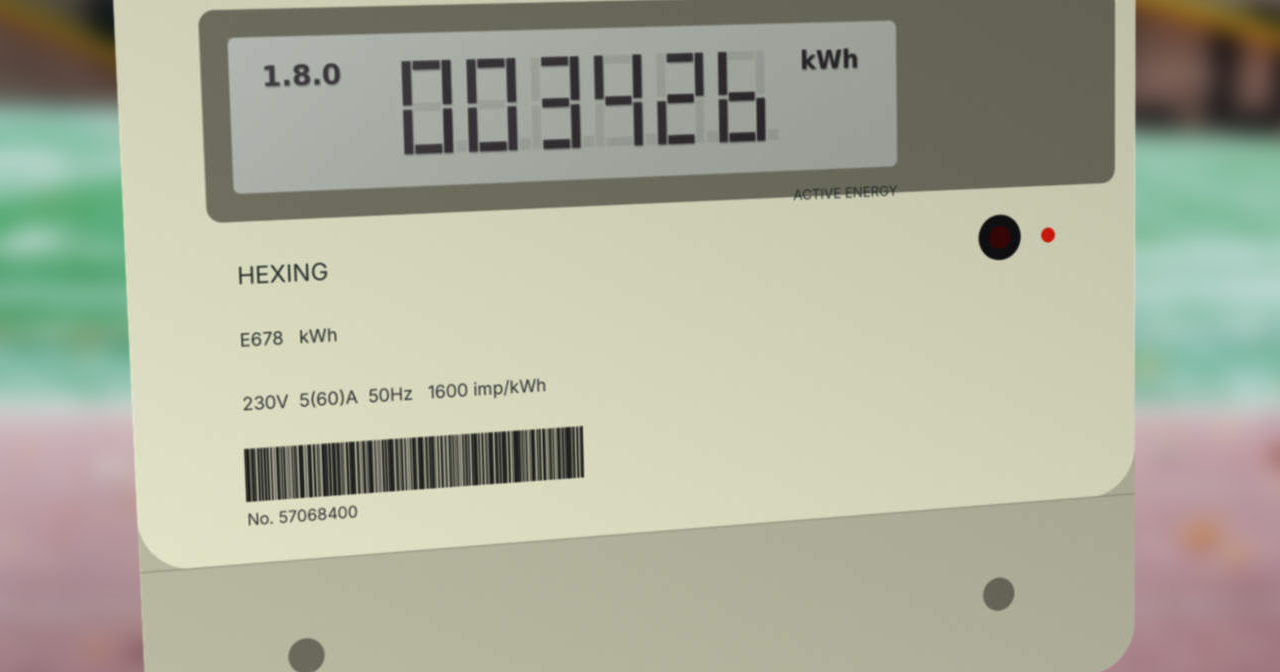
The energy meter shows 3426,kWh
